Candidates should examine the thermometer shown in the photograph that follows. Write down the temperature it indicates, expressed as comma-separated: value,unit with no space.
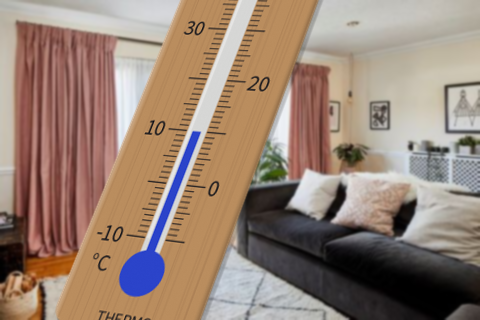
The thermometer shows 10,°C
